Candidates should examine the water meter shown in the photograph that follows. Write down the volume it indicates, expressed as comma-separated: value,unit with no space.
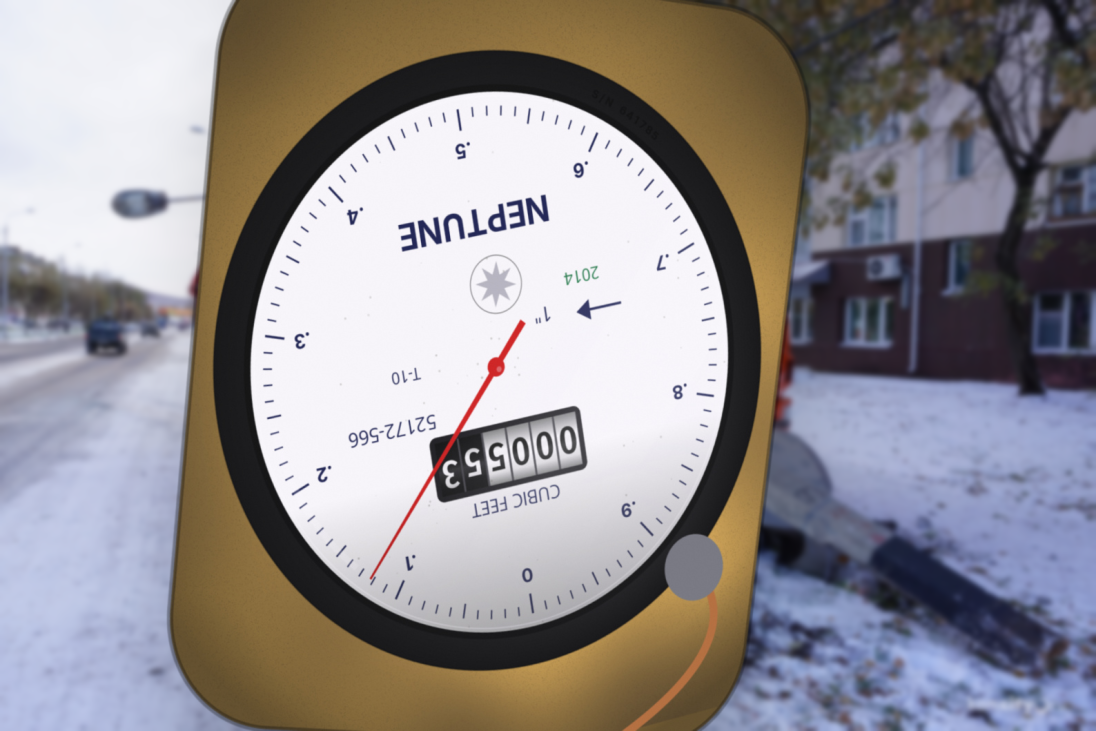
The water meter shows 553.12,ft³
